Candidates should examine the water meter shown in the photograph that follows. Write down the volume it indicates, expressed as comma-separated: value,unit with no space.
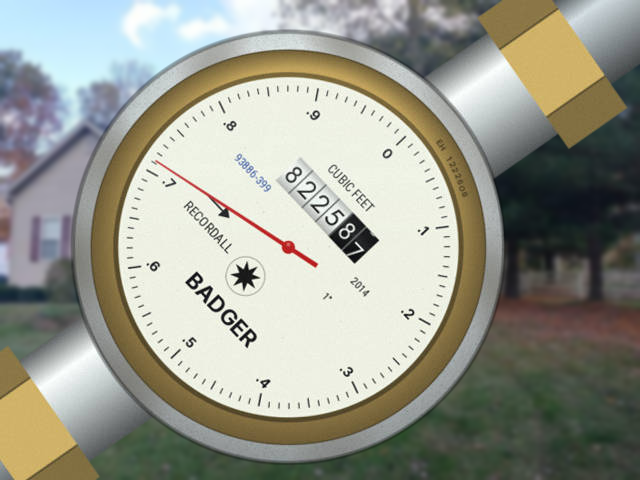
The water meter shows 822586.71,ft³
